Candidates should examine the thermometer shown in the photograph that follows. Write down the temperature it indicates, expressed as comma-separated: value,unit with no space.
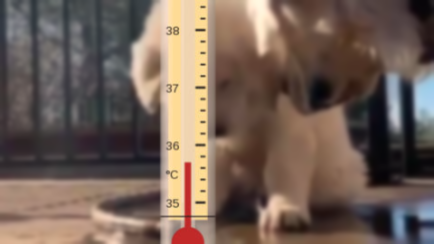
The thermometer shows 35.7,°C
